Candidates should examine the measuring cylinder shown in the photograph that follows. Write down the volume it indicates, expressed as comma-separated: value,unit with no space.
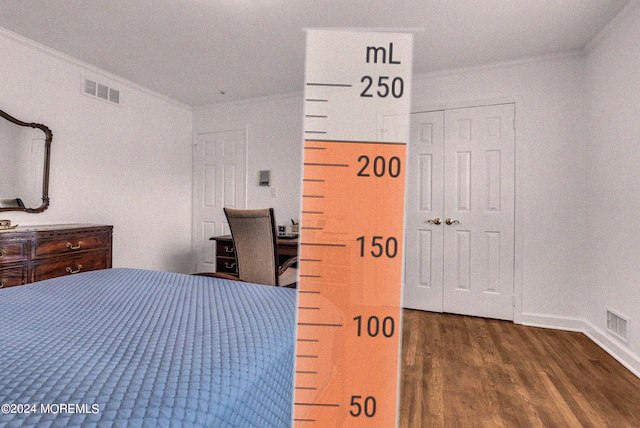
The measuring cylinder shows 215,mL
